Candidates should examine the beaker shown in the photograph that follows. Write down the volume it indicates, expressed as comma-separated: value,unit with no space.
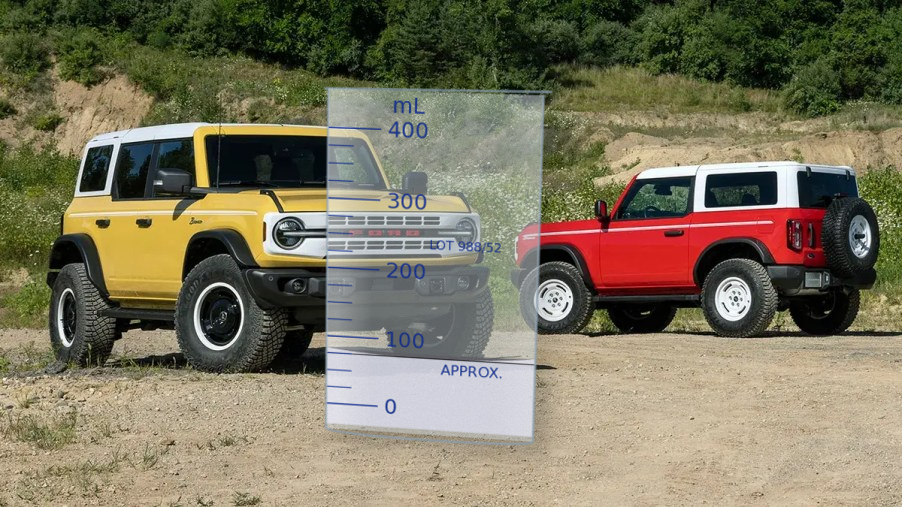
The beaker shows 75,mL
